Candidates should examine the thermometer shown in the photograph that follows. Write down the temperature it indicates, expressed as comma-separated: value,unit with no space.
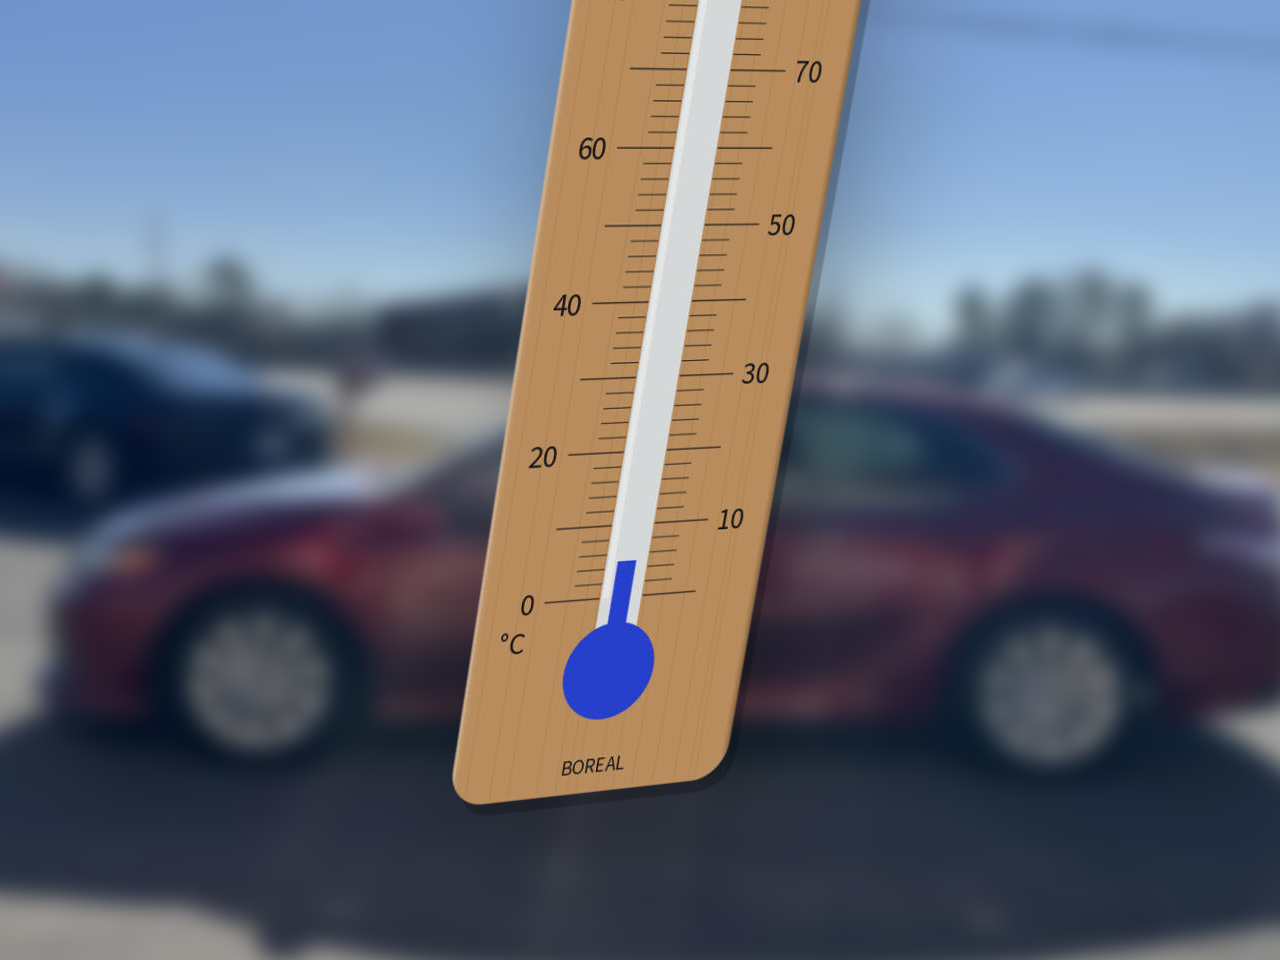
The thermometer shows 5,°C
